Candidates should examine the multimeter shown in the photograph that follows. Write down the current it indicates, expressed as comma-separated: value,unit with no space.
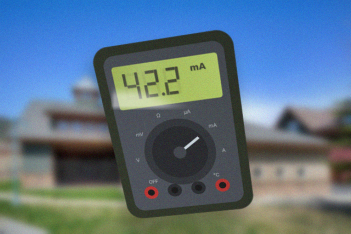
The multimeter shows 42.2,mA
